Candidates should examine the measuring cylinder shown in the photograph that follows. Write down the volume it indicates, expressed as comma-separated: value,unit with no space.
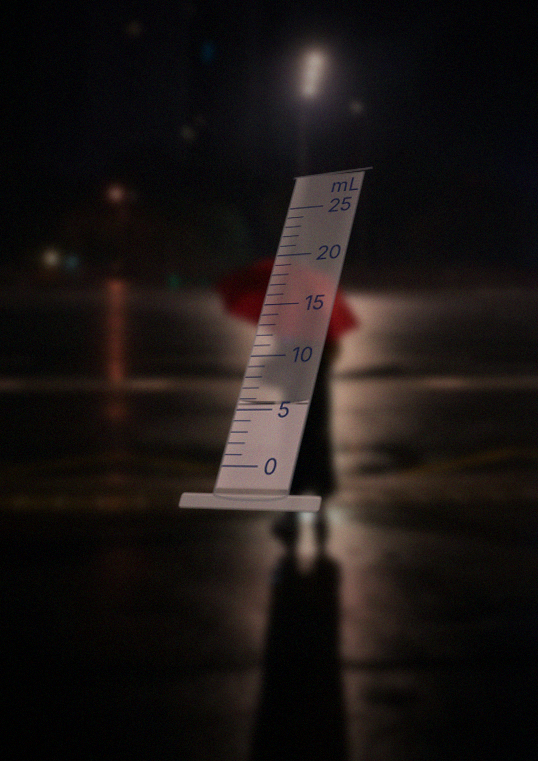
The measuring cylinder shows 5.5,mL
